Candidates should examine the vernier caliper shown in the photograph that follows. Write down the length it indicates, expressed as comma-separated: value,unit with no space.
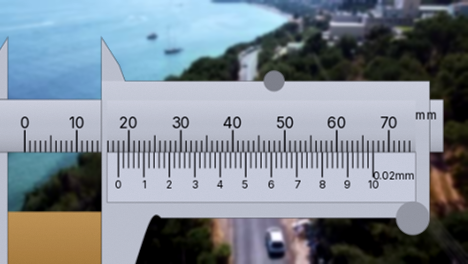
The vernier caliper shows 18.0,mm
